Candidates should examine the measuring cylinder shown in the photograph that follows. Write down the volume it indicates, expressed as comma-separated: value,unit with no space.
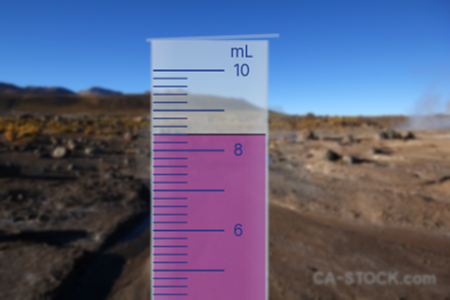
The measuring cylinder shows 8.4,mL
